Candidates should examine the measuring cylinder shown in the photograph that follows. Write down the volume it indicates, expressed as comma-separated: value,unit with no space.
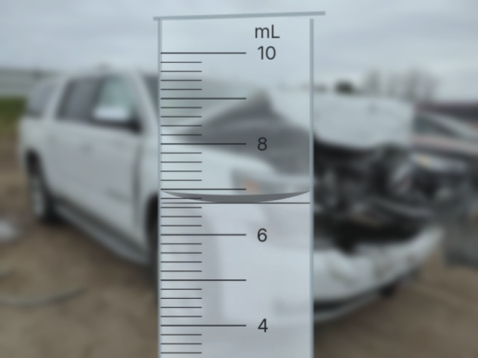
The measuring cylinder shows 6.7,mL
